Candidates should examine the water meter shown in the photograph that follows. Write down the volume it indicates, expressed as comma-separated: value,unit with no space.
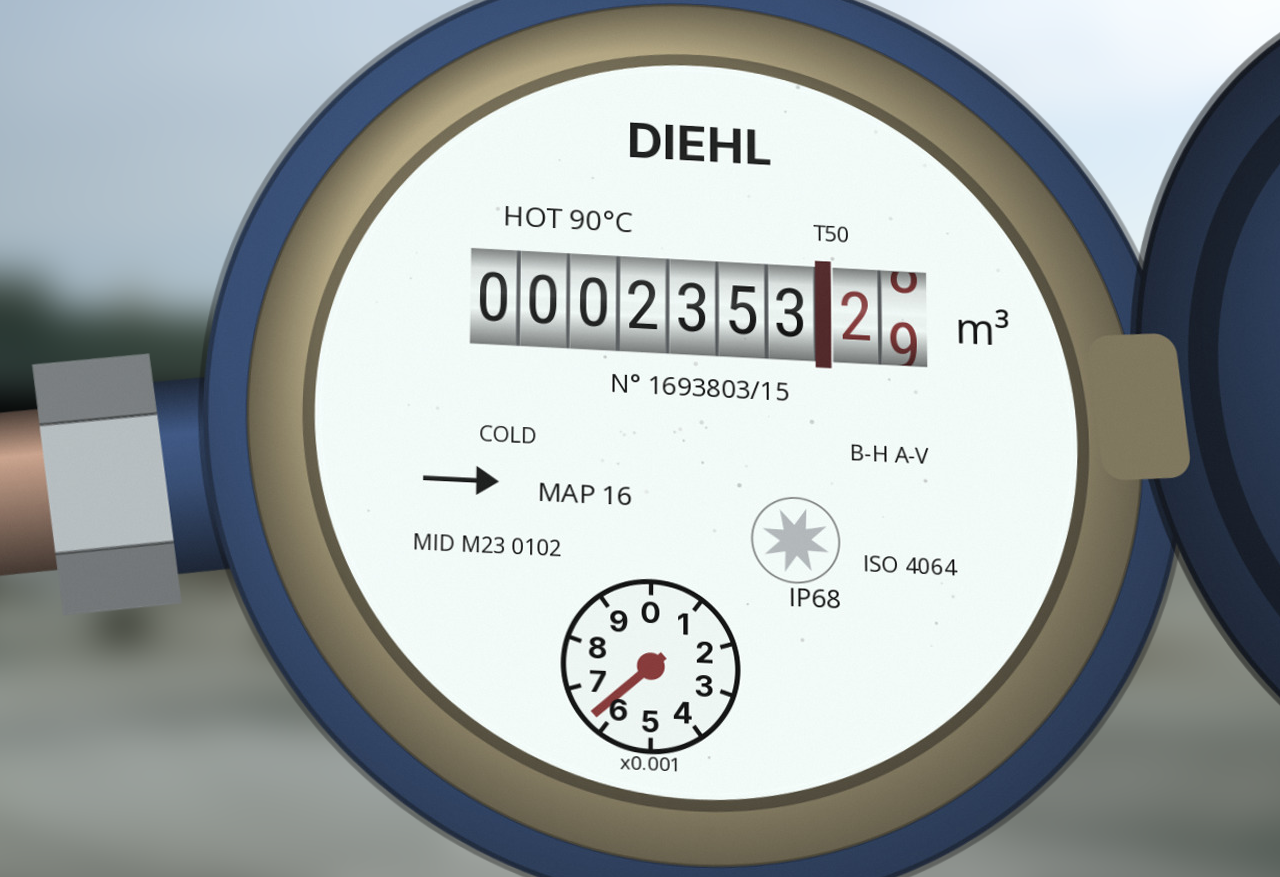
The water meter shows 2353.286,m³
